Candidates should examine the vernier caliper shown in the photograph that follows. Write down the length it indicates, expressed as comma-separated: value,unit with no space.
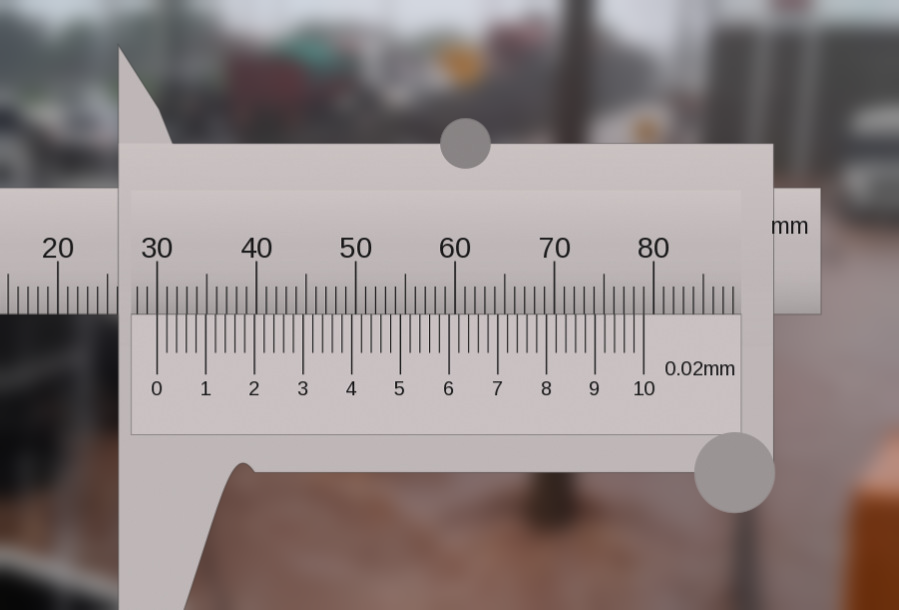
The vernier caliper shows 30.0,mm
